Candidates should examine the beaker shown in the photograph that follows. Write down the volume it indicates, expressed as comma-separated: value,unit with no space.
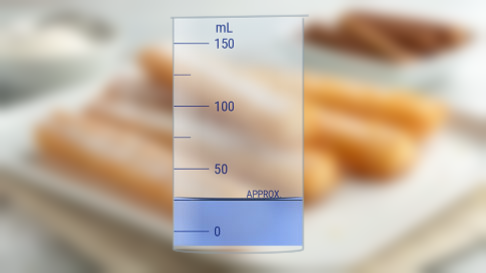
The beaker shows 25,mL
